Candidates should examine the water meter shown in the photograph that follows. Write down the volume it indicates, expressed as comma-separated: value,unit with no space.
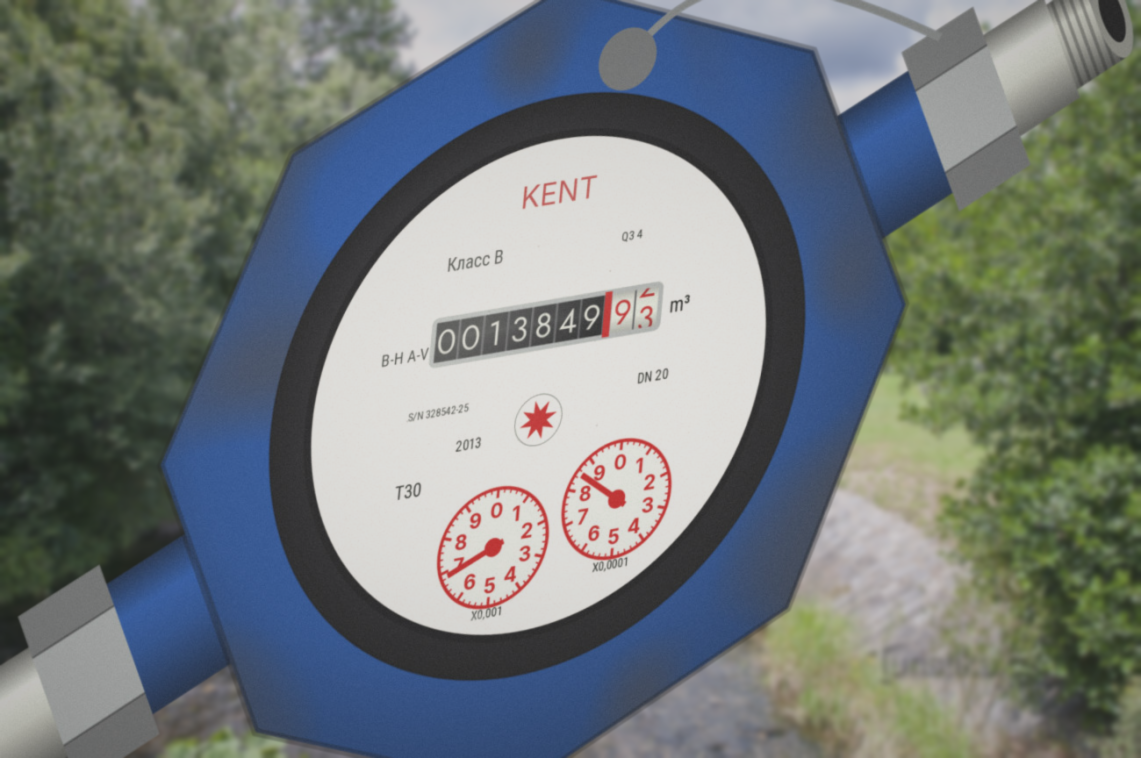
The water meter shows 13849.9268,m³
